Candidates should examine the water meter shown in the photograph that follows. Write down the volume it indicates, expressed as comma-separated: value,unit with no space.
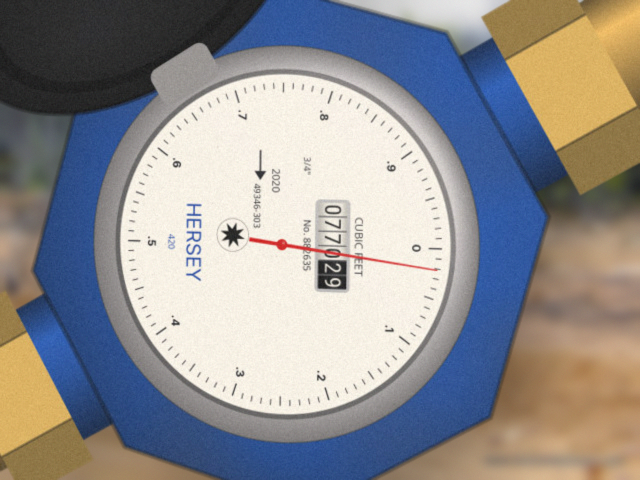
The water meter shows 77029.02,ft³
